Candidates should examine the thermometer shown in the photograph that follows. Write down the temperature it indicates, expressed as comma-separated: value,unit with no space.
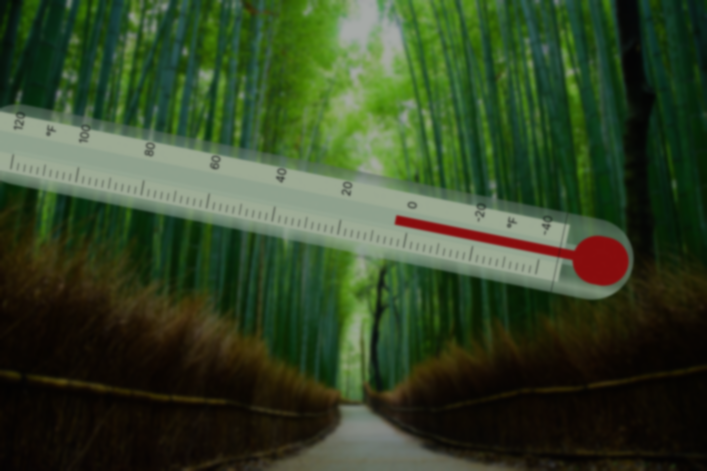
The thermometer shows 4,°F
